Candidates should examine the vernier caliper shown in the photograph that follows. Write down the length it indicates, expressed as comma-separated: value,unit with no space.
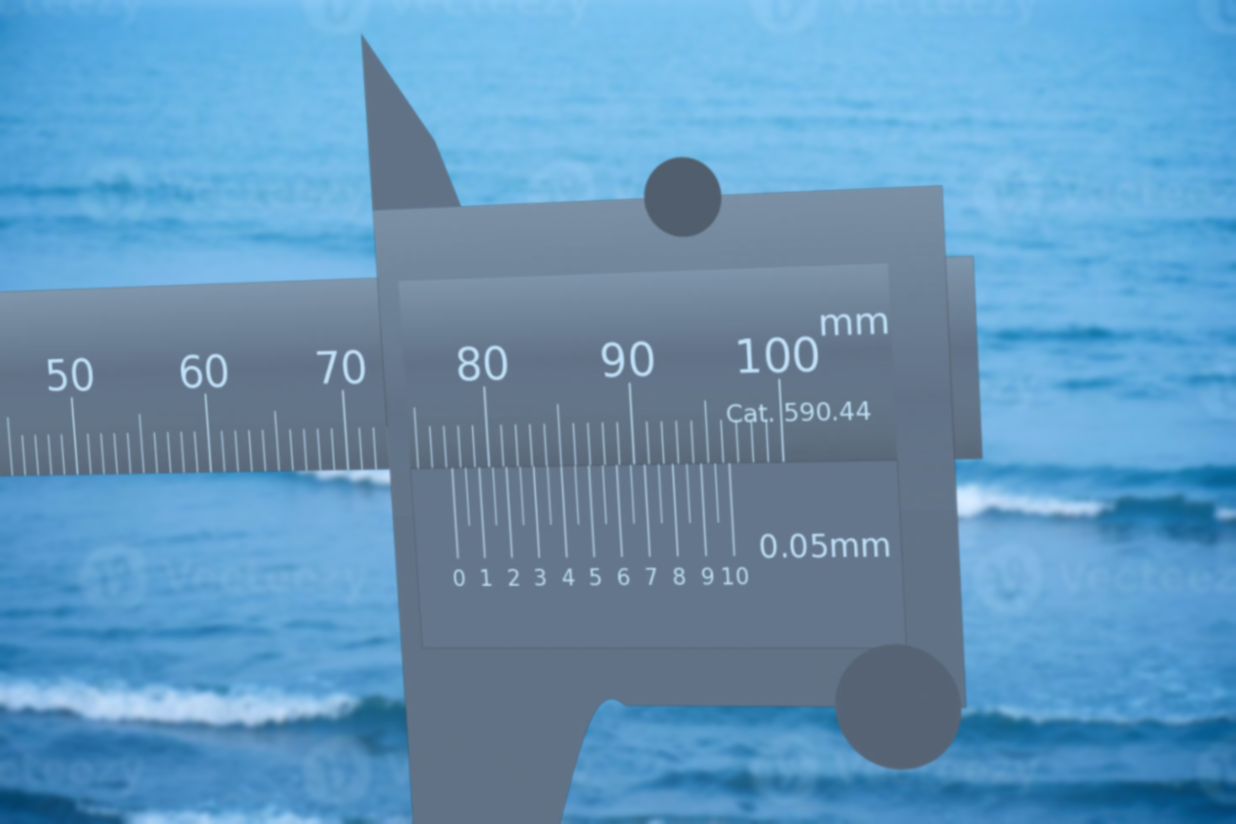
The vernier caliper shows 77.4,mm
